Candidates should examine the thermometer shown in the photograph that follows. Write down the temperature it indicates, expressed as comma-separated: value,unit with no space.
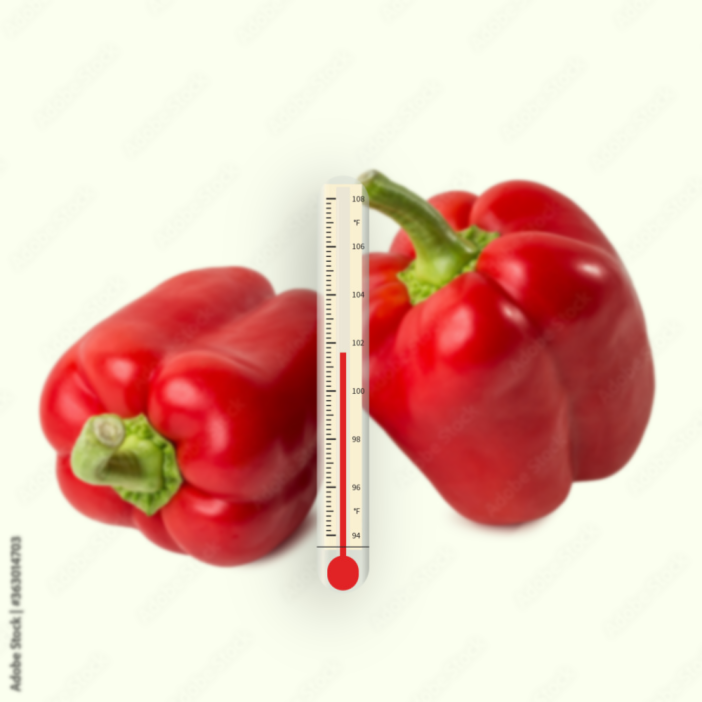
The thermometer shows 101.6,°F
